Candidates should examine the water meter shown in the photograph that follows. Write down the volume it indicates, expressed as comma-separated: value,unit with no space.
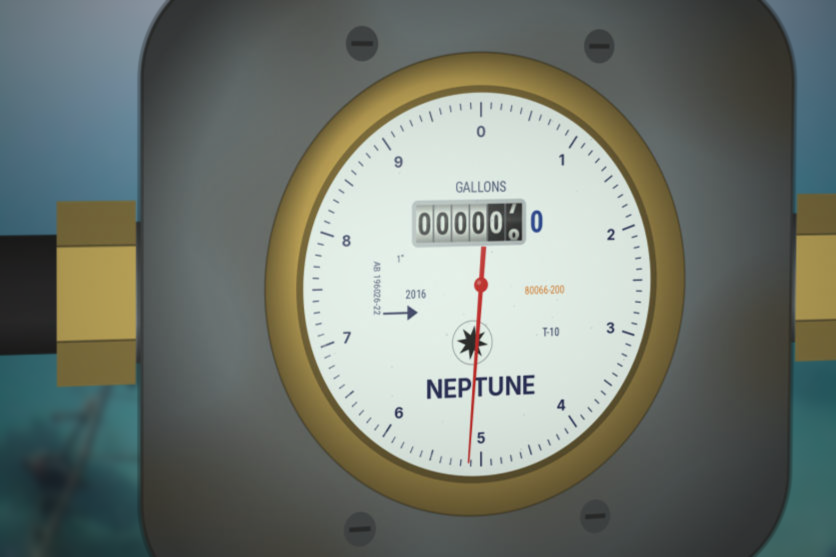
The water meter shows 75.1,gal
